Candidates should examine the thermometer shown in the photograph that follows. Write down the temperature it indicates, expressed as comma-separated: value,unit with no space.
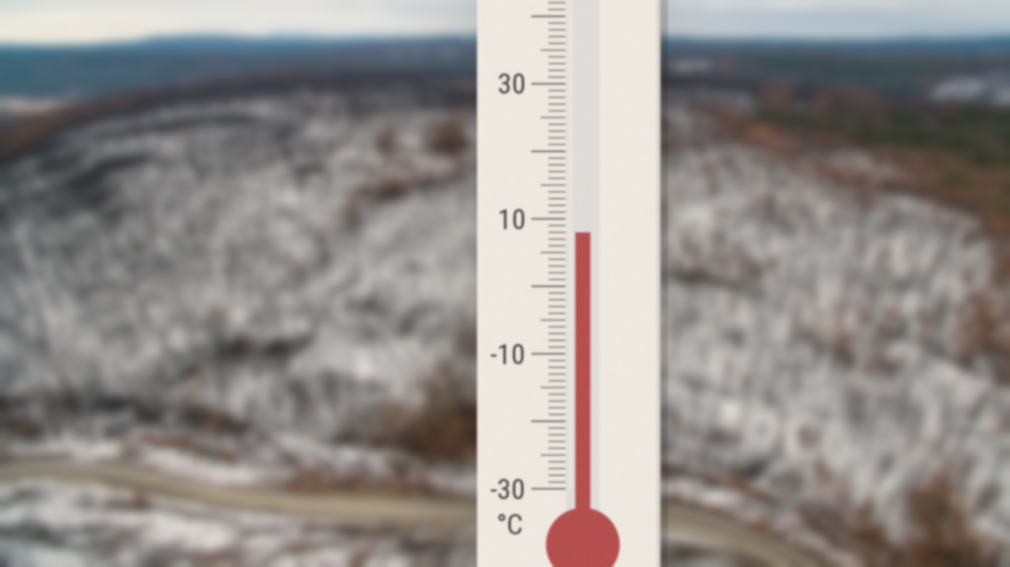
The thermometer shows 8,°C
